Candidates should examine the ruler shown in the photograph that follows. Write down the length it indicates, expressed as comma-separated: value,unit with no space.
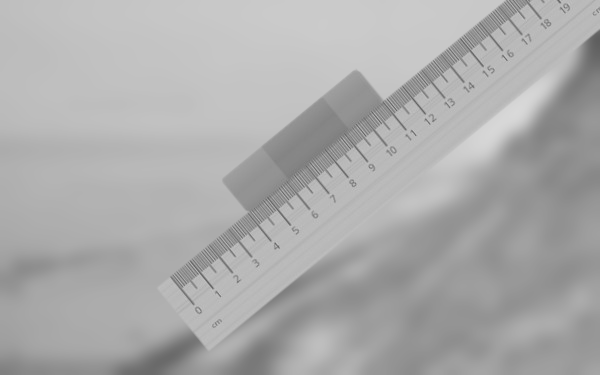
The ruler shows 7,cm
